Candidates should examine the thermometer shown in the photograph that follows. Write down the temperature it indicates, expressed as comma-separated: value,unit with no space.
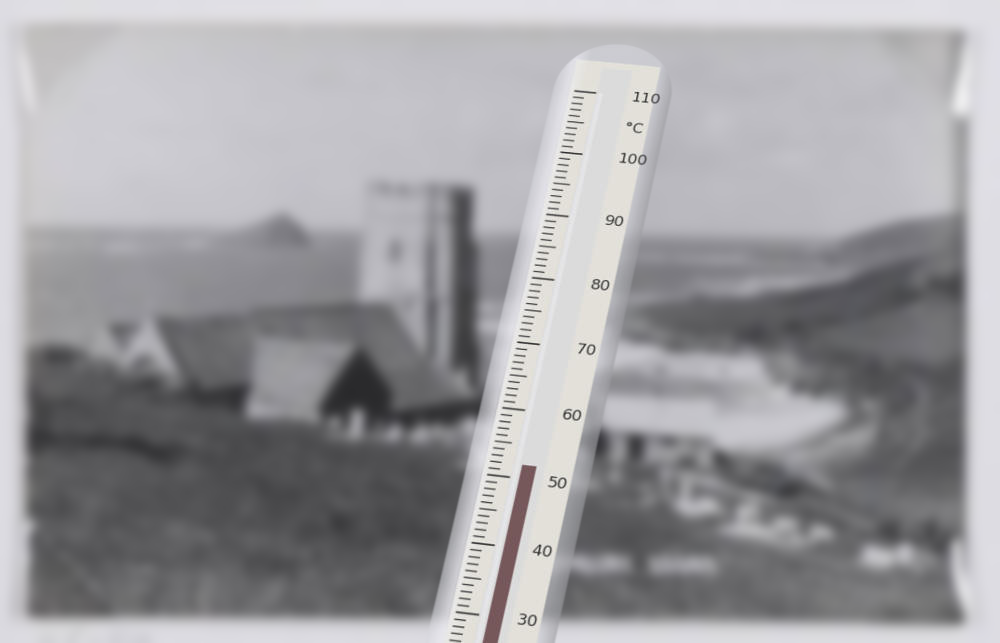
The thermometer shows 52,°C
